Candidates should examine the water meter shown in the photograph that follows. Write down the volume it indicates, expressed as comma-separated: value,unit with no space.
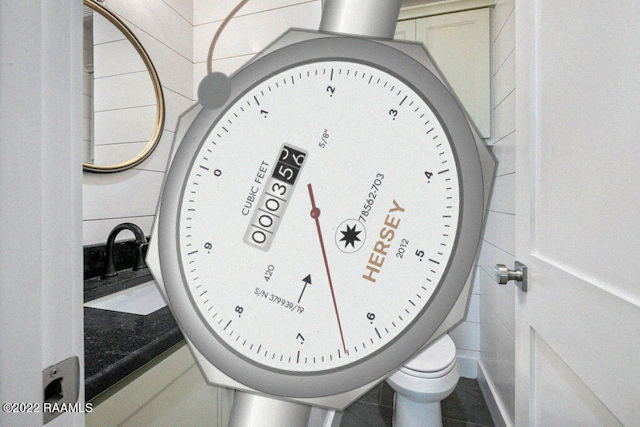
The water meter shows 355.64,ft³
